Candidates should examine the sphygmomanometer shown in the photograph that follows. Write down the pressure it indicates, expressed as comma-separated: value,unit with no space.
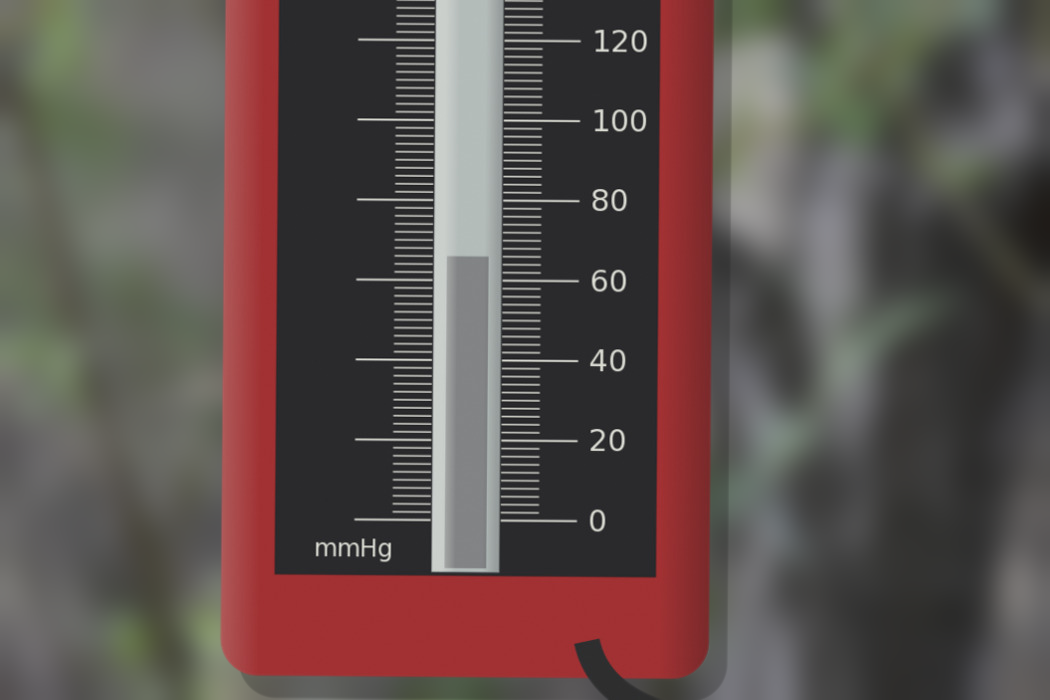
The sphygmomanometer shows 66,mmHg
